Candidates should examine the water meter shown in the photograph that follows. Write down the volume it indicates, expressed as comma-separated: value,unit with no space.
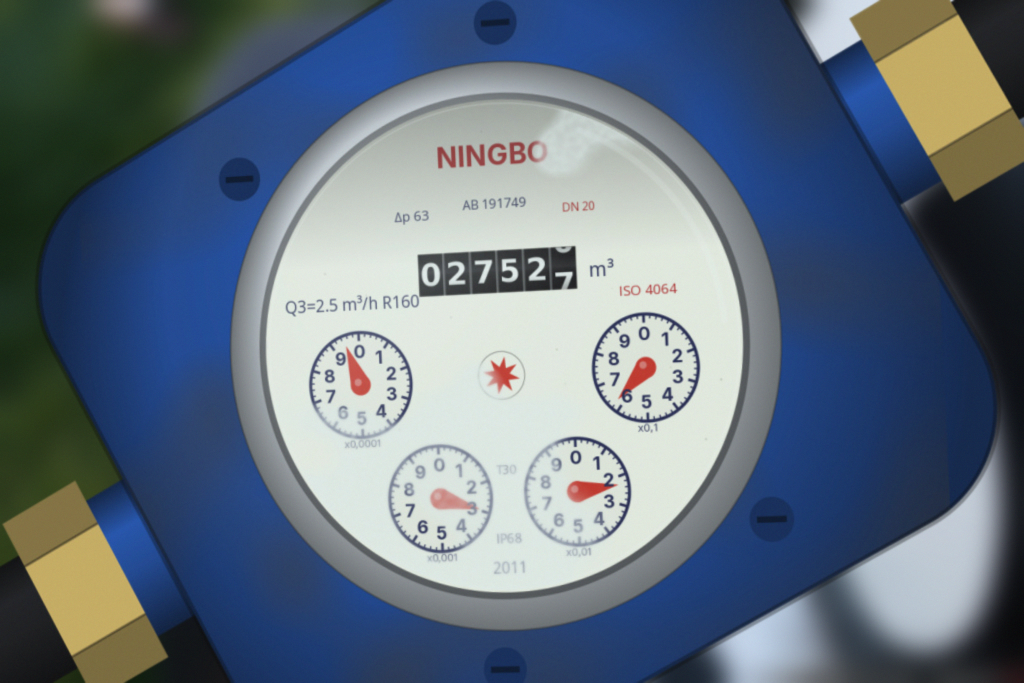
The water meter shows 27526.6229,m³
